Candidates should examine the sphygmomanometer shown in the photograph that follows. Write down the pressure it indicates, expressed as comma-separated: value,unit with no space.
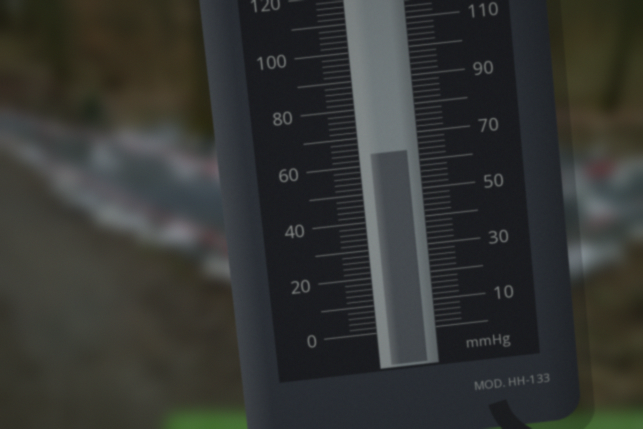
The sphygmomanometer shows 64,mmHg
